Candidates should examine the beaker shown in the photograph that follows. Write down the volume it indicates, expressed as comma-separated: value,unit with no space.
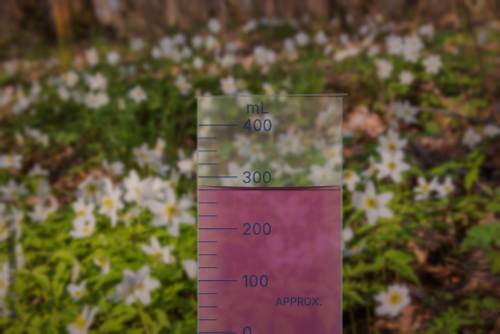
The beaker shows 275,mL
